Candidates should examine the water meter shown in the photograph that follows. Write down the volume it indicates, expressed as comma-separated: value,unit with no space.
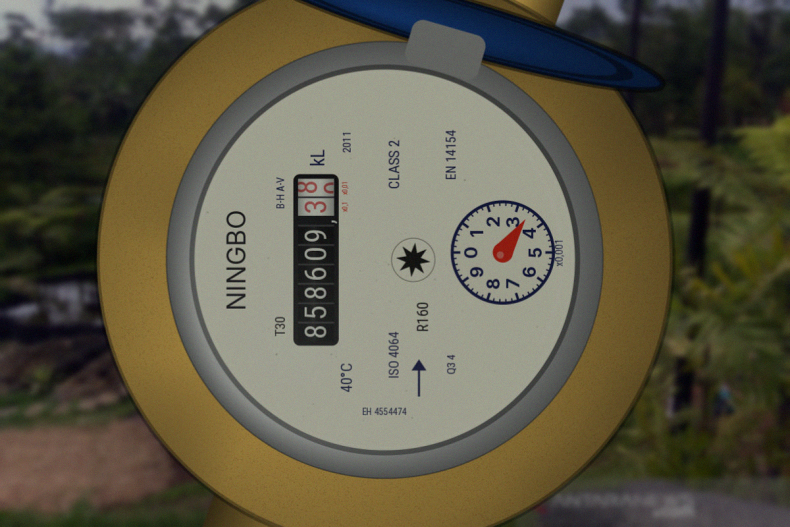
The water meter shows 858609.383,kL
